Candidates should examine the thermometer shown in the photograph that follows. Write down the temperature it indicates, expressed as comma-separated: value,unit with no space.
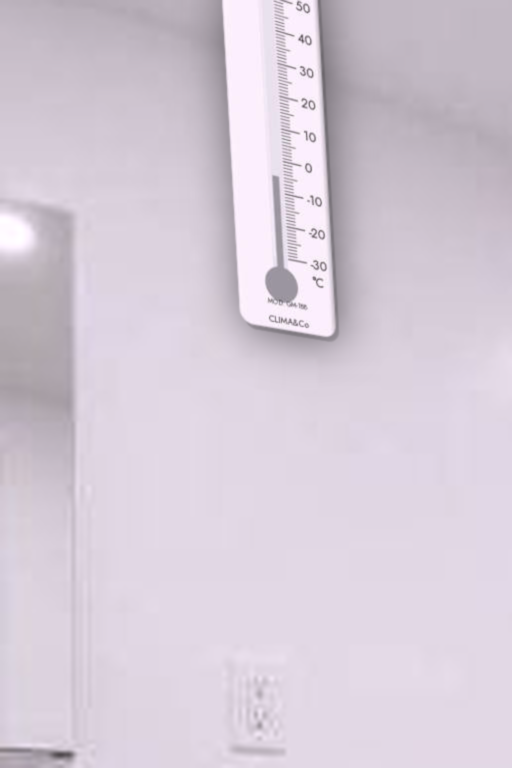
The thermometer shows -5,°C
